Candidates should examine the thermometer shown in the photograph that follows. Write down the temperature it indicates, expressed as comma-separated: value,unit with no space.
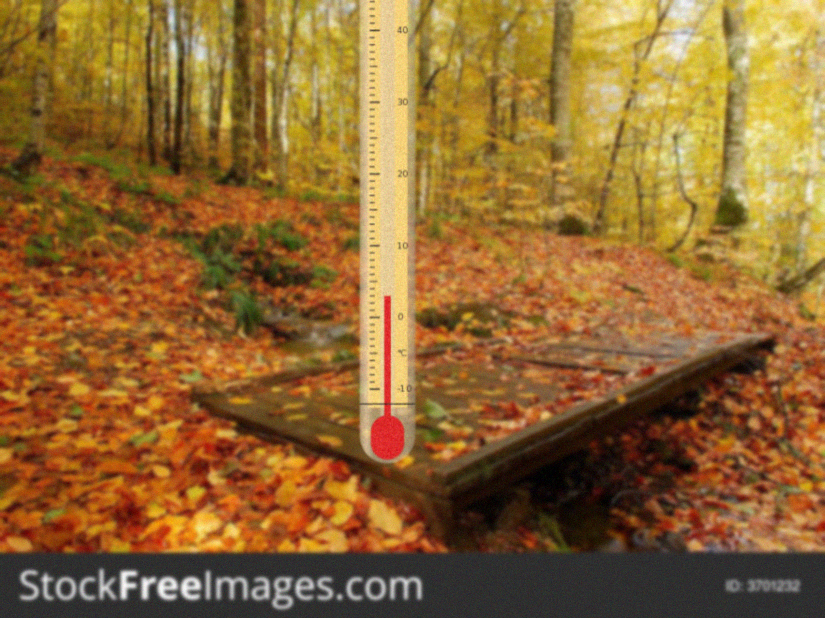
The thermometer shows 3,°C
